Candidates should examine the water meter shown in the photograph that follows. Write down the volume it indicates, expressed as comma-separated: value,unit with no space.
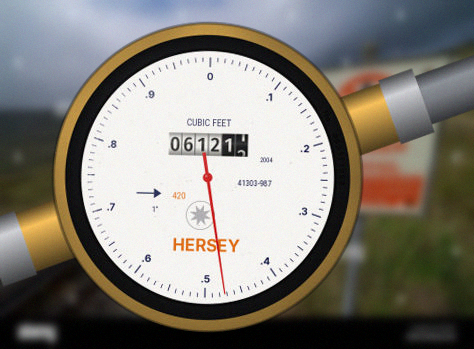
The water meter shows 61211.47,ft³
